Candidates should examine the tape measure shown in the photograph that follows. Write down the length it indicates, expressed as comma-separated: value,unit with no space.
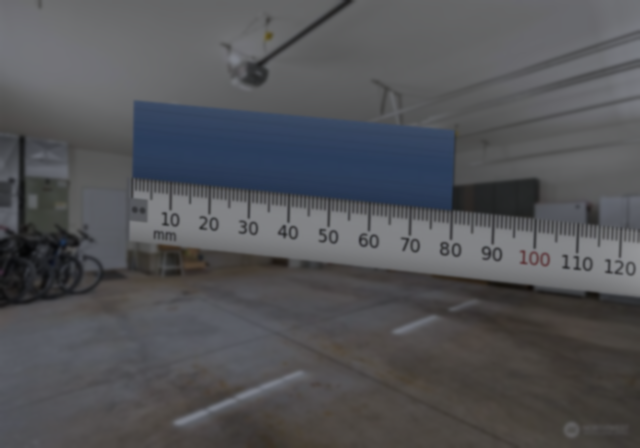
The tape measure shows 80,mm
